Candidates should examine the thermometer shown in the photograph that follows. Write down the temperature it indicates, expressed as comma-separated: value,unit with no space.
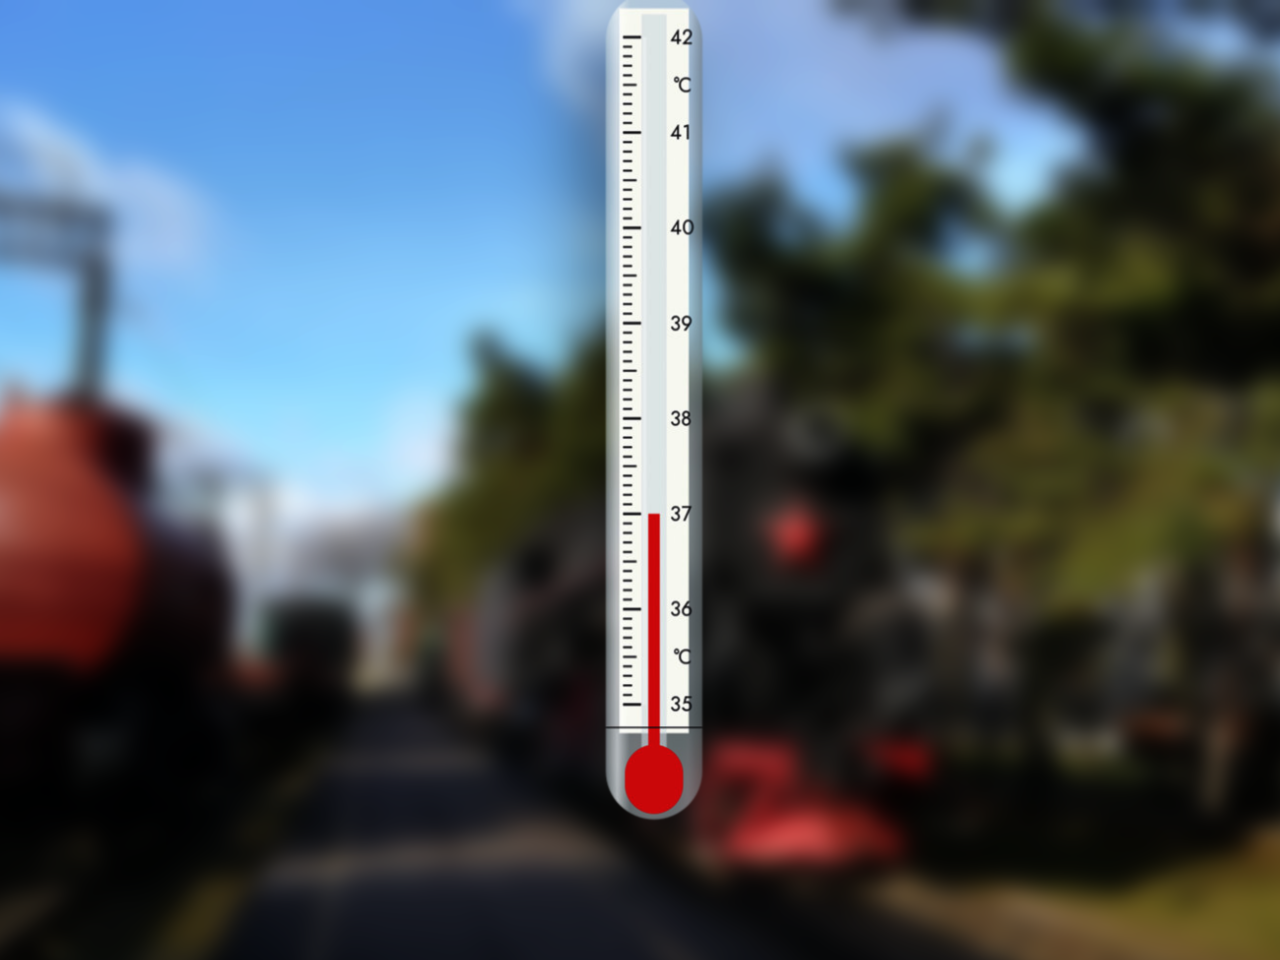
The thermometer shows 37,°C
